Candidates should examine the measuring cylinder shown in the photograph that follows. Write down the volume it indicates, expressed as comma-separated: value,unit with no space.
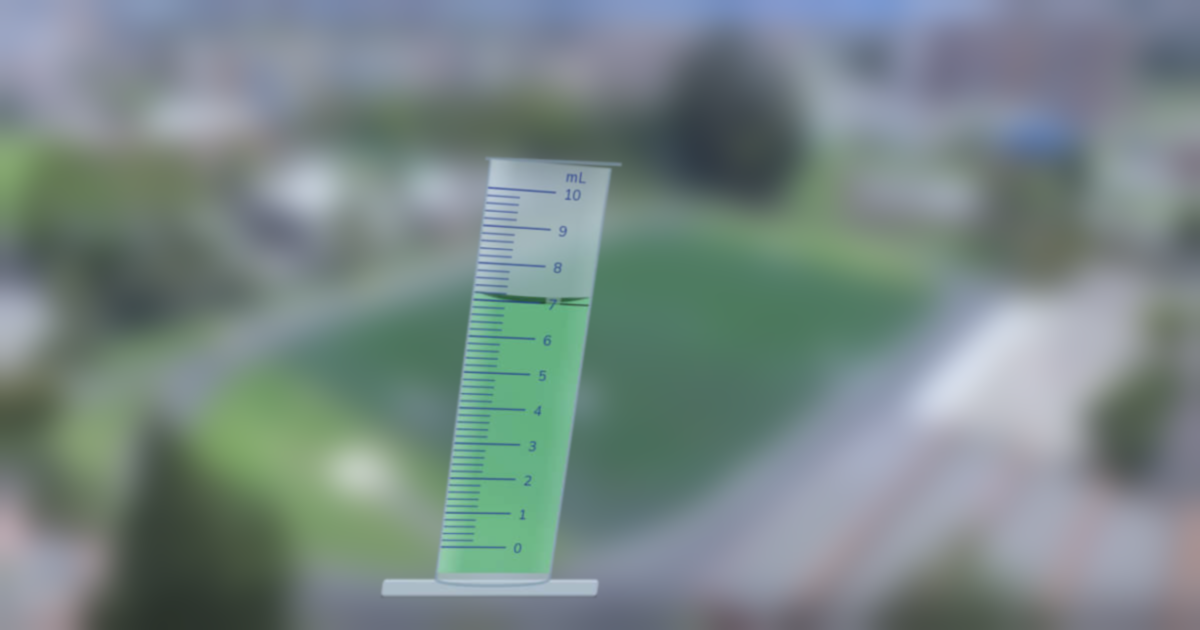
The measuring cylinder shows 7,mL
